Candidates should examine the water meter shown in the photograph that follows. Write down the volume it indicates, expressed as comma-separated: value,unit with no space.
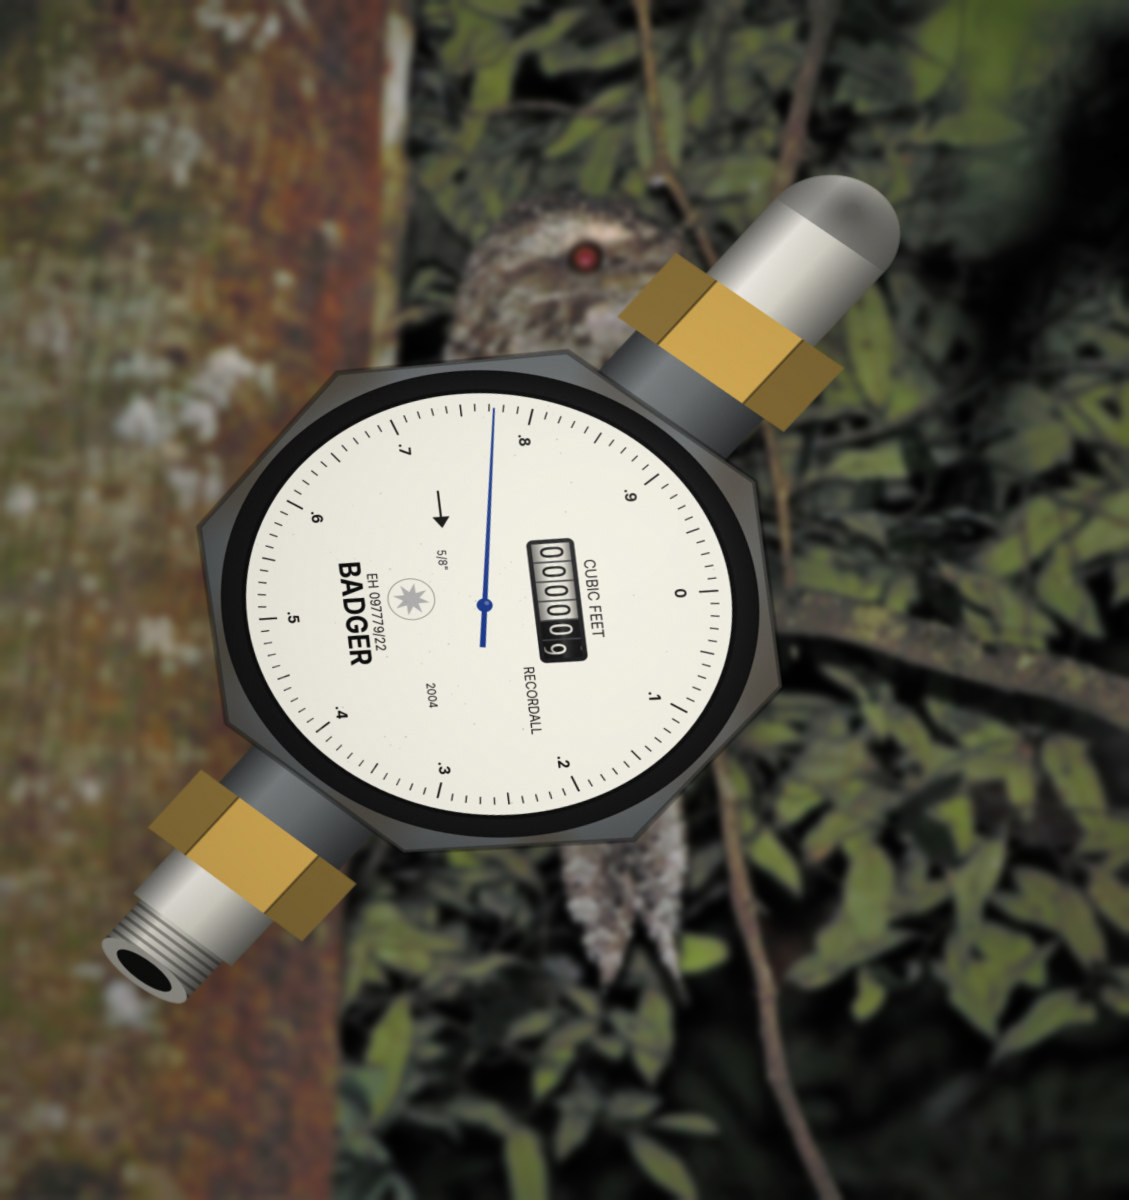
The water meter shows 8.77,ft³
